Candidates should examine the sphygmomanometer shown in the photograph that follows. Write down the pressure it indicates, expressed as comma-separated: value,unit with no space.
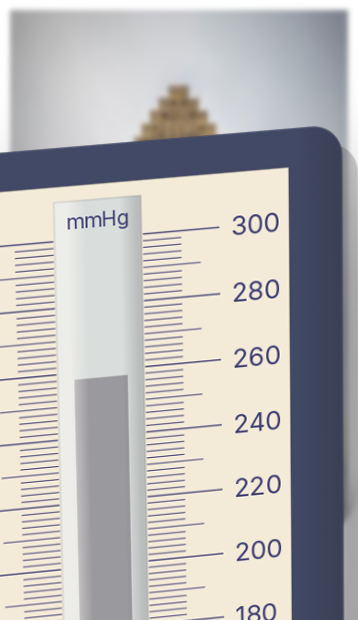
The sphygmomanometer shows 258,mmHg
